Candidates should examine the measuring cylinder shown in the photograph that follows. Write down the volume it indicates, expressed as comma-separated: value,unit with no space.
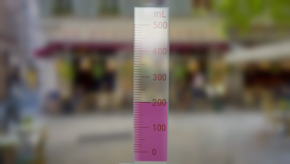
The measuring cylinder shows 200,mL
